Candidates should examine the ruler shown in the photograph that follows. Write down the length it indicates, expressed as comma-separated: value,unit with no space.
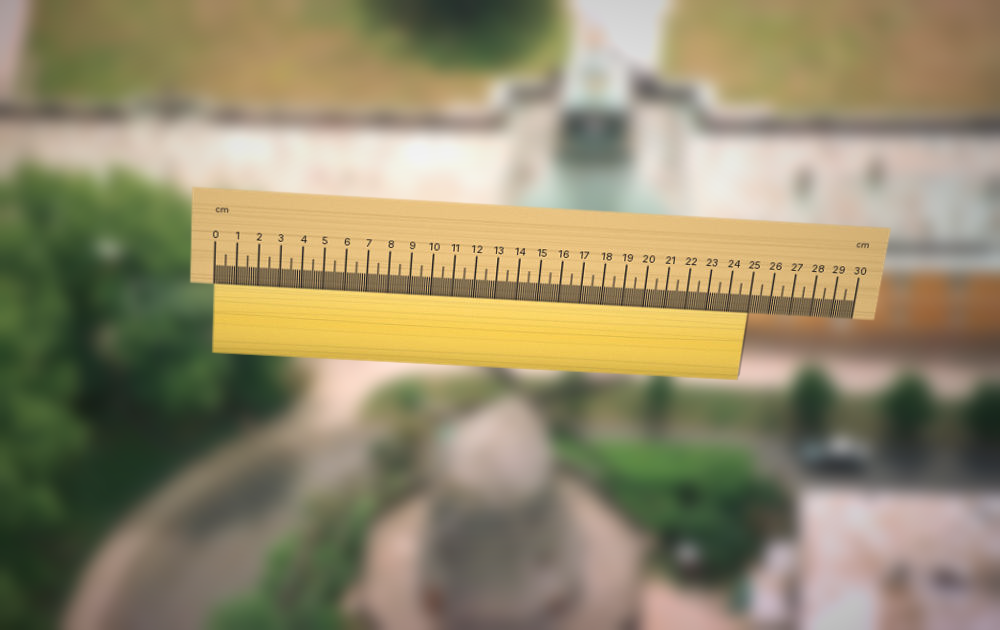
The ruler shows 25,cm
